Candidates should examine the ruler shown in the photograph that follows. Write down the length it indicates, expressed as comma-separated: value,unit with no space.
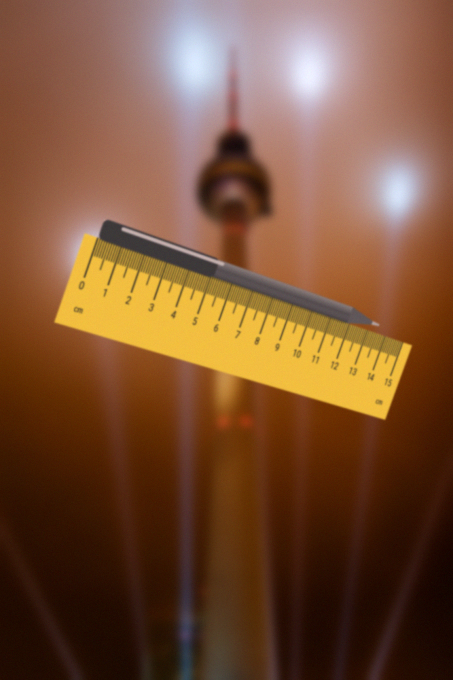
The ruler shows 13.5,cm
